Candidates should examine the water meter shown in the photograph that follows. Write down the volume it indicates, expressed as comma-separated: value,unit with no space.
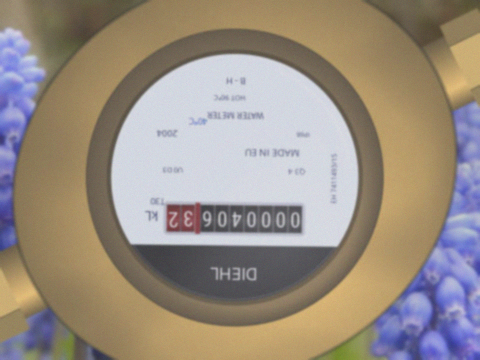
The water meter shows 406.32,kL
